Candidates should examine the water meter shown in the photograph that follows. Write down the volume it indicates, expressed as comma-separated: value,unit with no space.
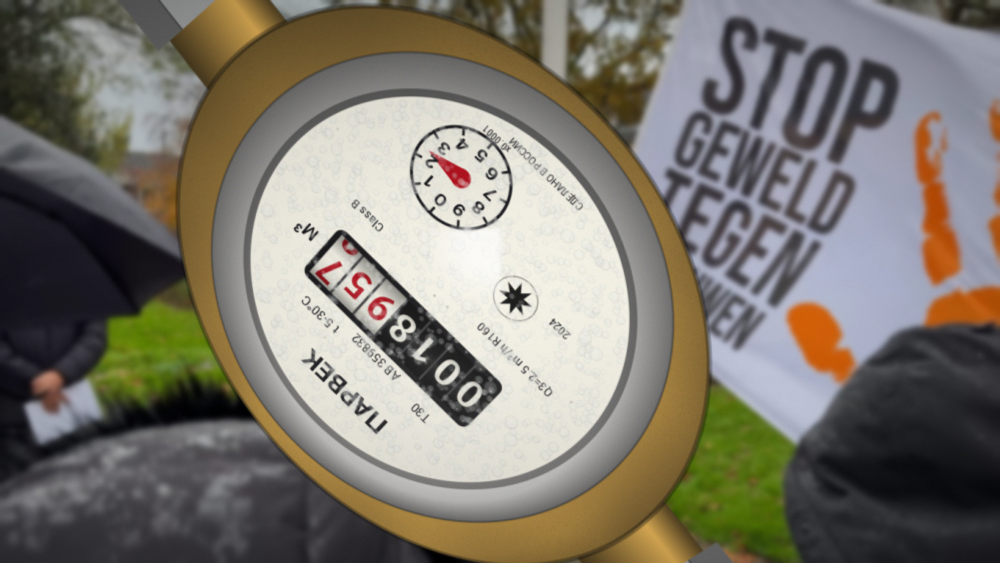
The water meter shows 18.9572,m³
